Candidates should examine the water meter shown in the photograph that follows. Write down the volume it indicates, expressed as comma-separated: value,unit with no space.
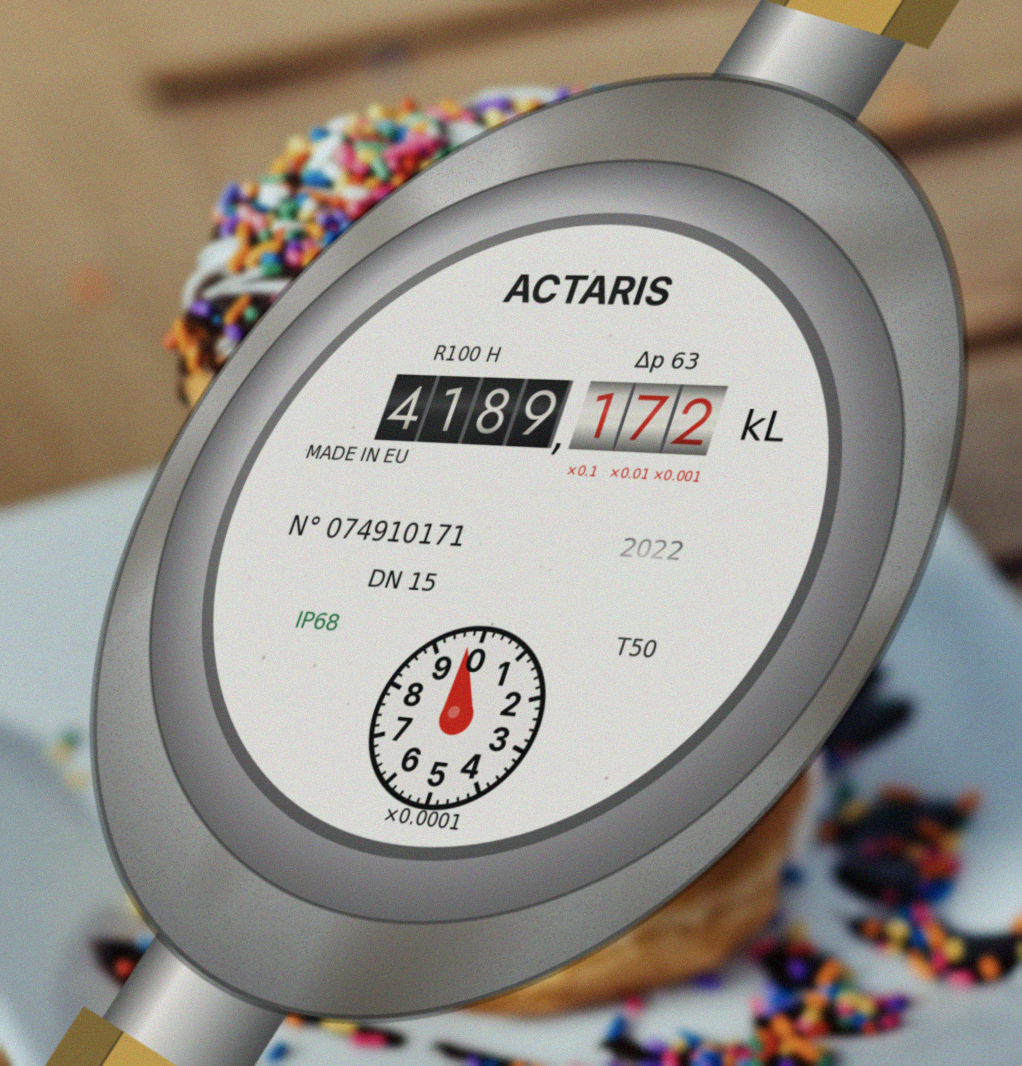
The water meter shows 4189.1719,kL
